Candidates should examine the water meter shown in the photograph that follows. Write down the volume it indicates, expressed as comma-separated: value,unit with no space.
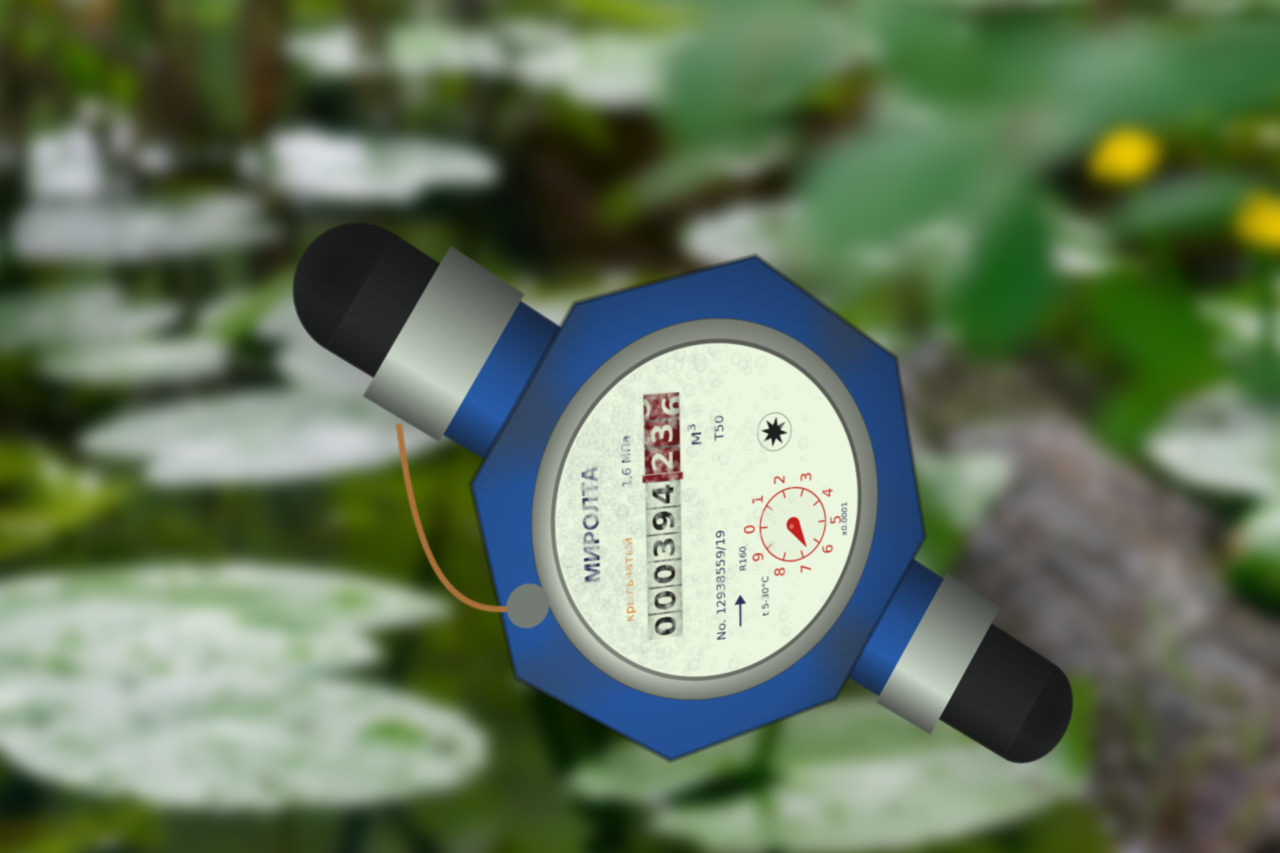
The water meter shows 394.2356,m³
